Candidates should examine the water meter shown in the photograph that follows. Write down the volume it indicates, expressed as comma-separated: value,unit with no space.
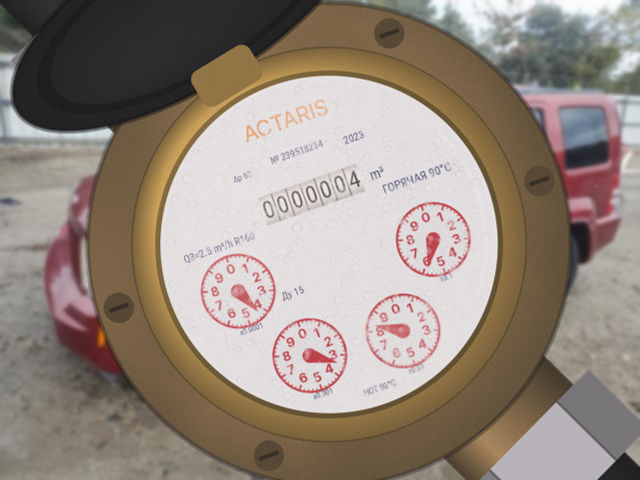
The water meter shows 4.5834,m³
